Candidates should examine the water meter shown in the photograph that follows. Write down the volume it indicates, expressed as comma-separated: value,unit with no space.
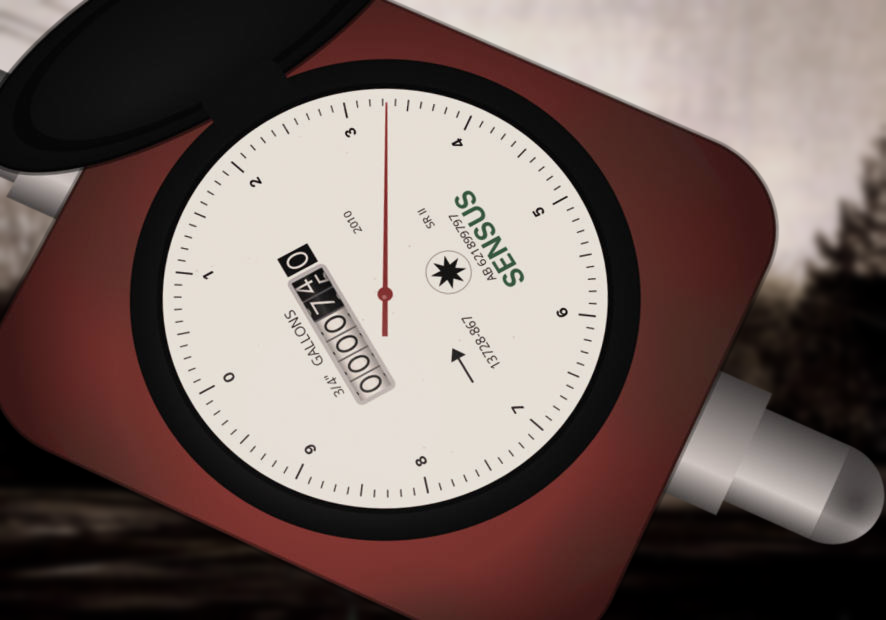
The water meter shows 743.3,gal
